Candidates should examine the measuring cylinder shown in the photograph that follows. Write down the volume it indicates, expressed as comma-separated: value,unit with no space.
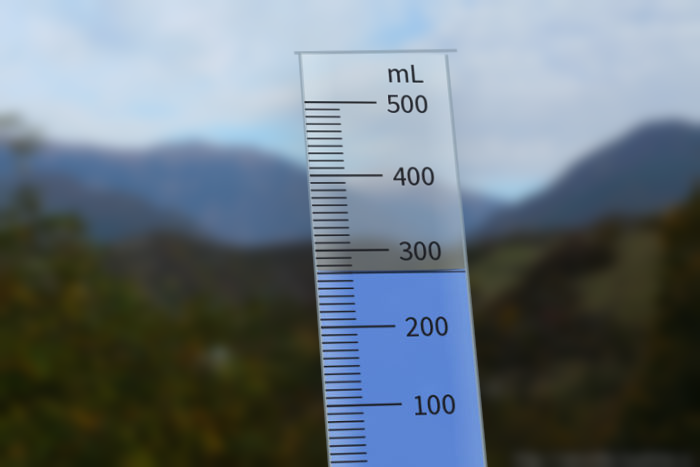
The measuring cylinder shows 270,mL
